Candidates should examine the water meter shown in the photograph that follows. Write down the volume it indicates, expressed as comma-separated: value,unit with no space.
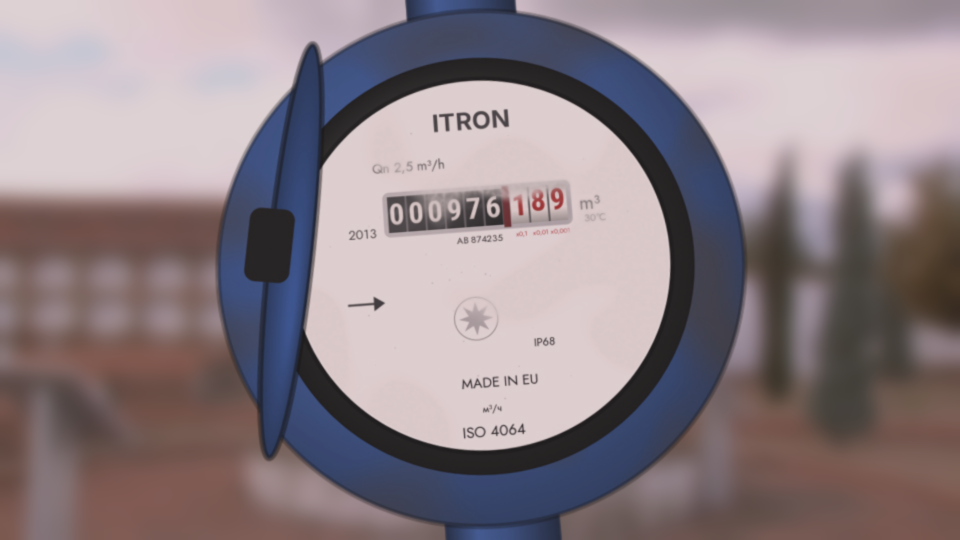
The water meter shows 976.189,m³
